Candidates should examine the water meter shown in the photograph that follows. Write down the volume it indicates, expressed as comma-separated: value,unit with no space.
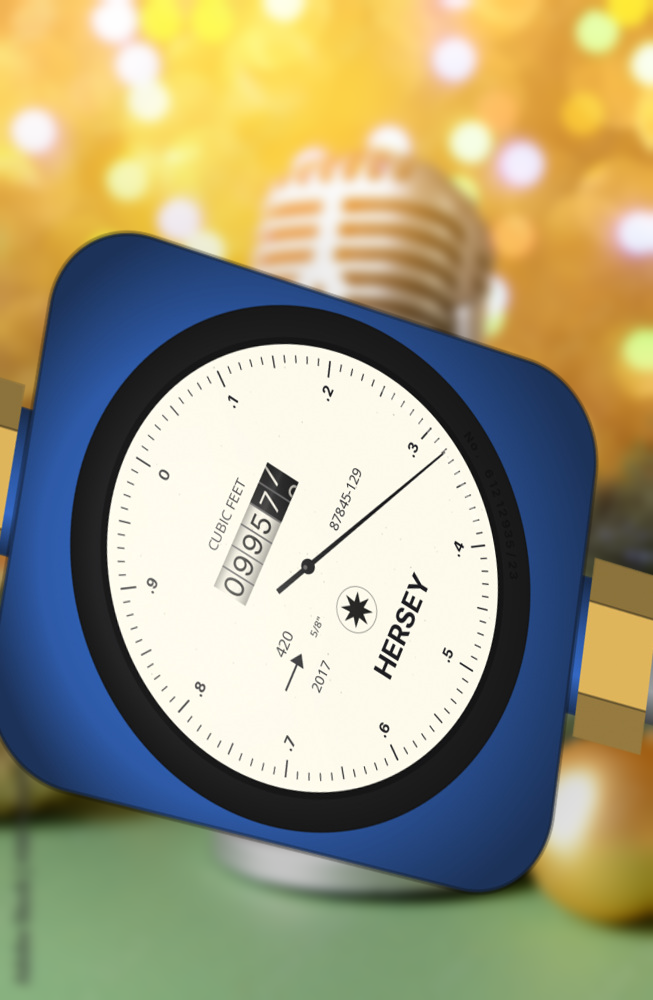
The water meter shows 99577.32,ft³
